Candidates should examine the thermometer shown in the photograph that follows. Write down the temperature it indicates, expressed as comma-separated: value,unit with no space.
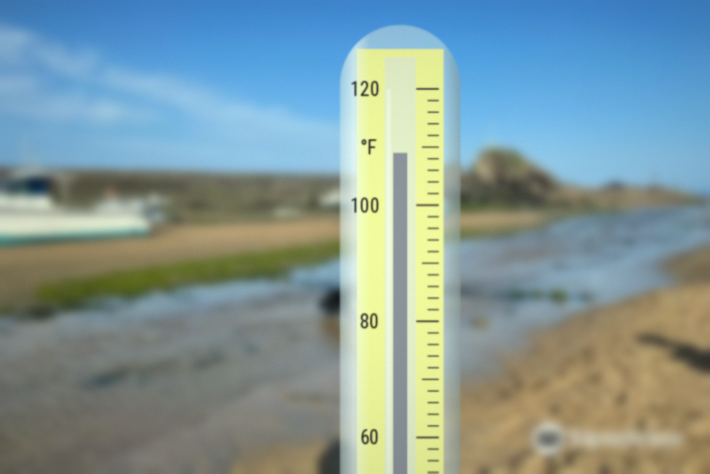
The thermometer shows 109,°F
